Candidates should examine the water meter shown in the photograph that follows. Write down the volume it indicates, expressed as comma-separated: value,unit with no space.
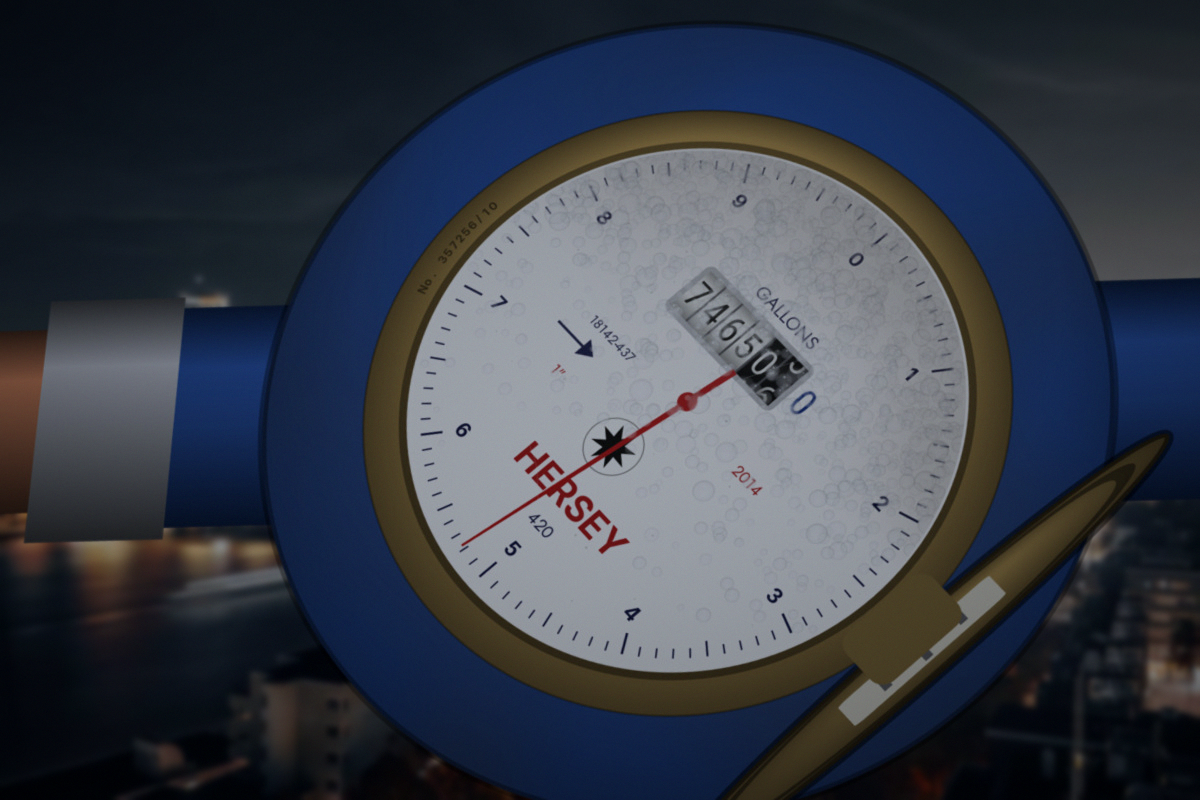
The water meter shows 7465055.2,gal
